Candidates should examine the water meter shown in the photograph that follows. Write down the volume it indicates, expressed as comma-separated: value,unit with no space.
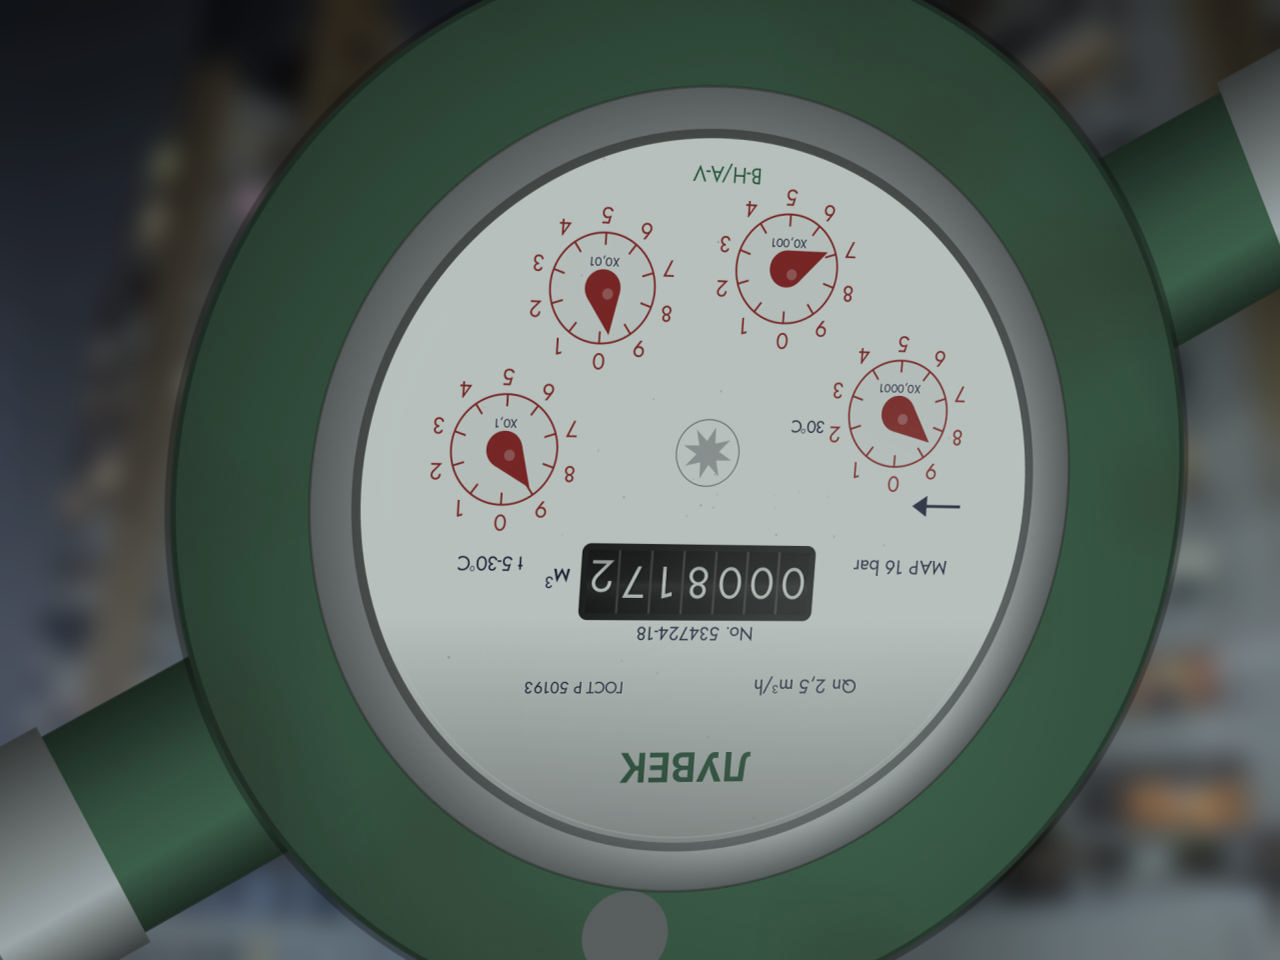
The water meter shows 8171.8968,m³
